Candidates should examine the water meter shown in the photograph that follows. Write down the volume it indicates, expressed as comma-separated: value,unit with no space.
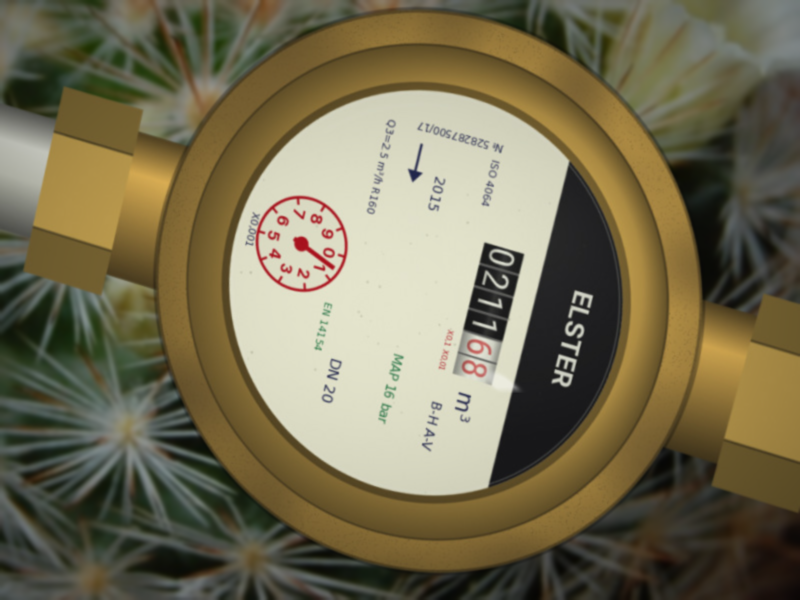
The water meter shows 211.680,m³
